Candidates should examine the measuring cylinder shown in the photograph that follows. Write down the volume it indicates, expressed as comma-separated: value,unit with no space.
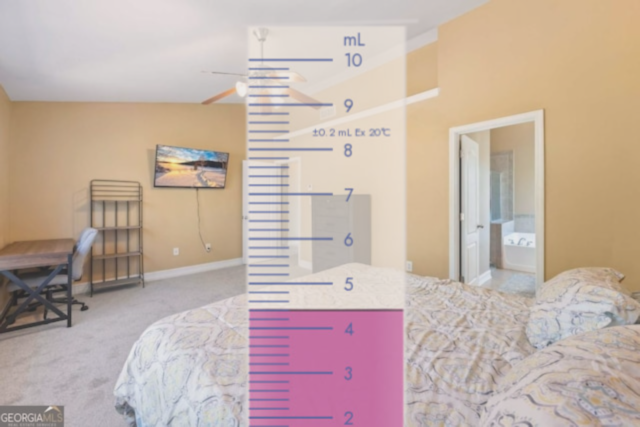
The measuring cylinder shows 4.4,mL
